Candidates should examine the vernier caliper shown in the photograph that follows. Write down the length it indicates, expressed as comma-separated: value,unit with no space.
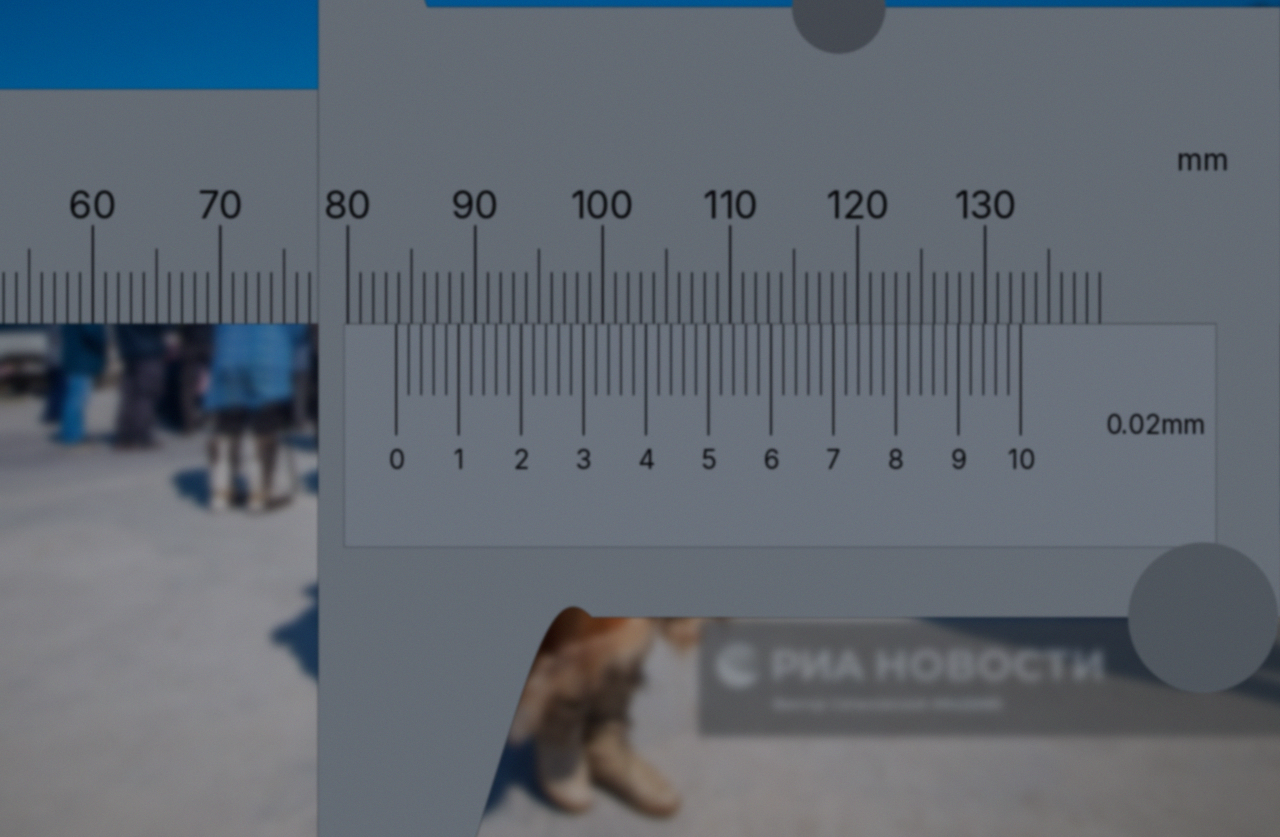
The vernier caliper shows 83.8,mm
